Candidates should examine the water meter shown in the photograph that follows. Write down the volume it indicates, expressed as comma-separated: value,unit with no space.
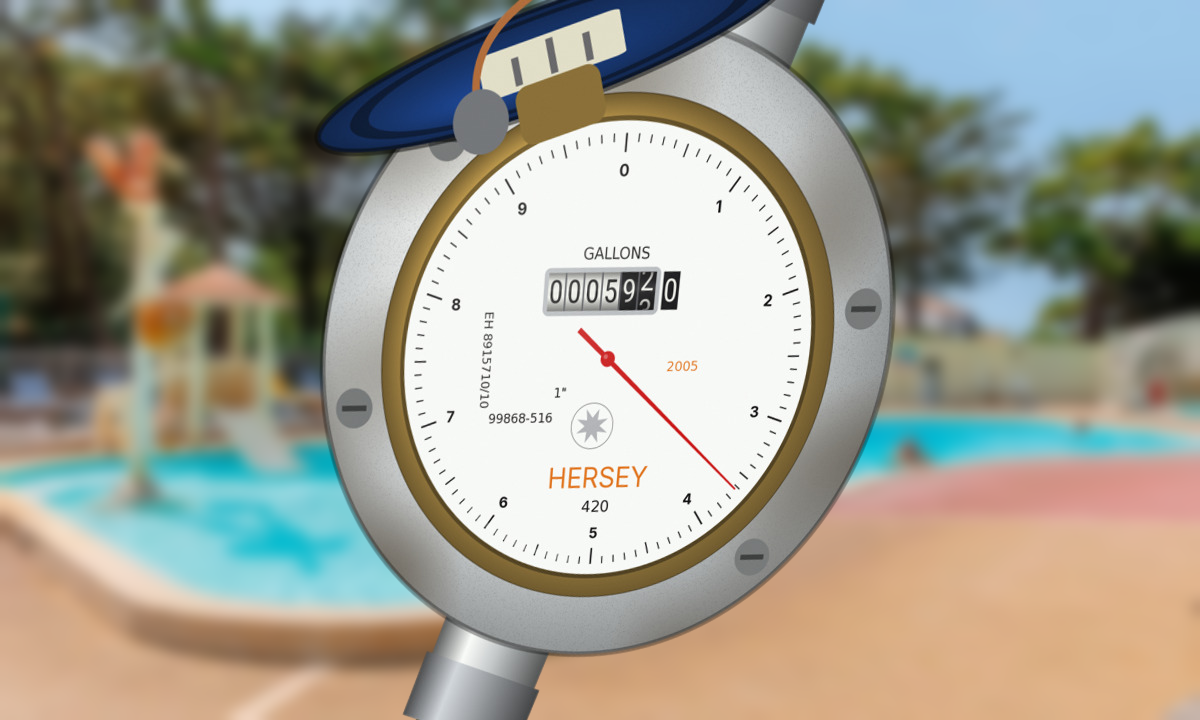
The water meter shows 5923.6,gal
